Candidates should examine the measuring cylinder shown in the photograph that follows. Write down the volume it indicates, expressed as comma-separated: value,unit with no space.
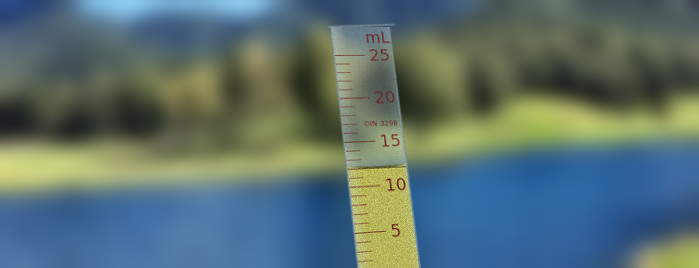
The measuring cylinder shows 12,mL
